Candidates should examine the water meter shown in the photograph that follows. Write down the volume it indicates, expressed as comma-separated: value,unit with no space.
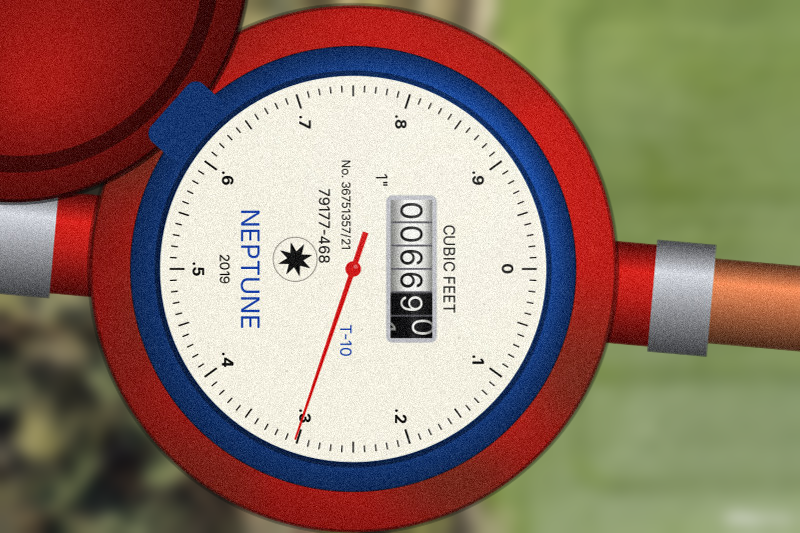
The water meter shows 6690.30,ft³
